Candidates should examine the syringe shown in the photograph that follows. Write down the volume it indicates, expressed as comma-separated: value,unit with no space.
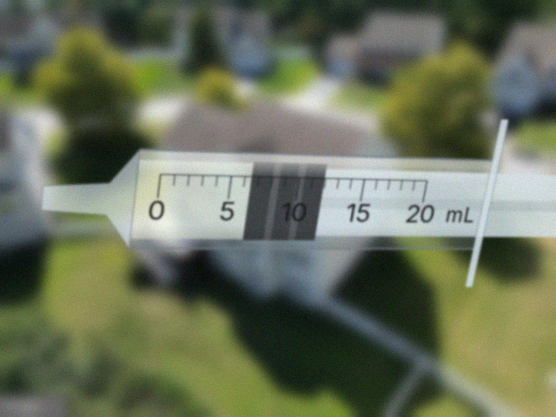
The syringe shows 6.5,mL
